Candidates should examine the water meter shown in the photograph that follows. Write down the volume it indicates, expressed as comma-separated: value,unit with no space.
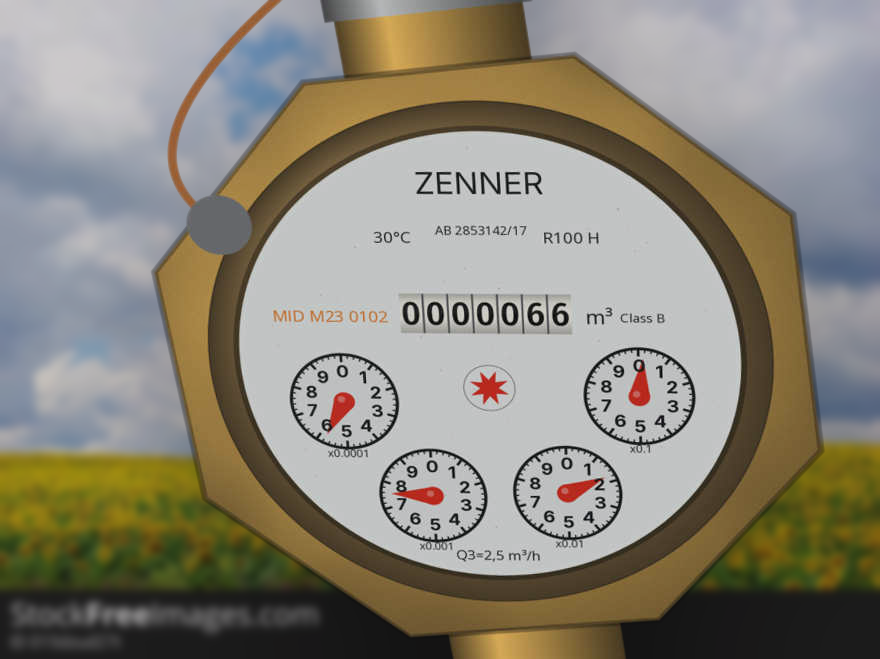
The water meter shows 66.0175,m³
